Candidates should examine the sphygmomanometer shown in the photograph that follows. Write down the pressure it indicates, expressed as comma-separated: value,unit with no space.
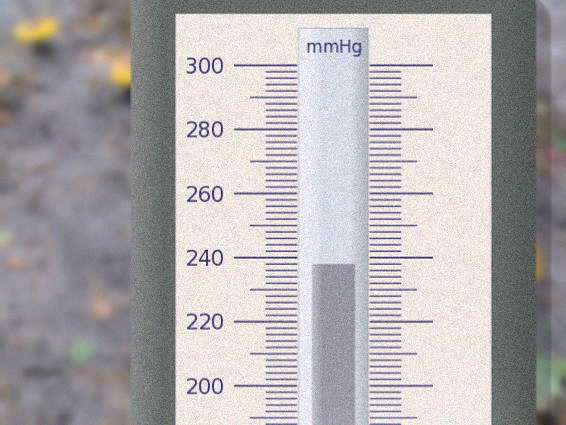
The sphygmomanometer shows 238,mmHg
